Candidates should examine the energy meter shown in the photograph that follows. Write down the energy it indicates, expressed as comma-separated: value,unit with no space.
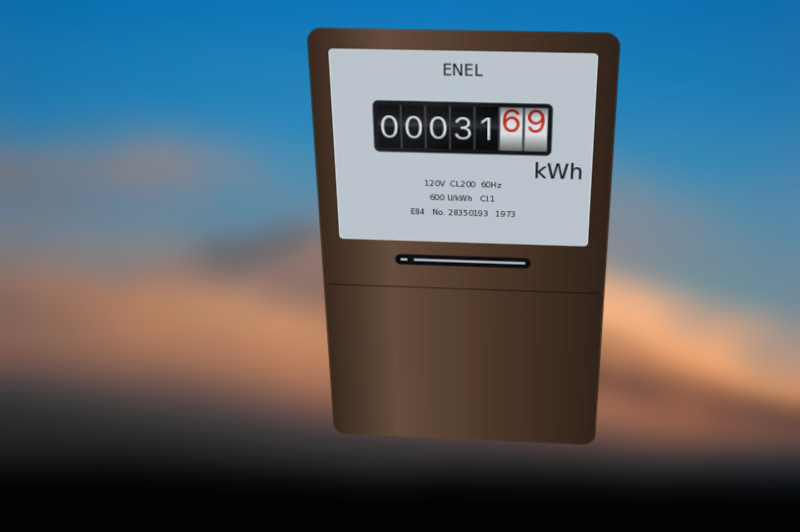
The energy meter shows 31.69,kWh
